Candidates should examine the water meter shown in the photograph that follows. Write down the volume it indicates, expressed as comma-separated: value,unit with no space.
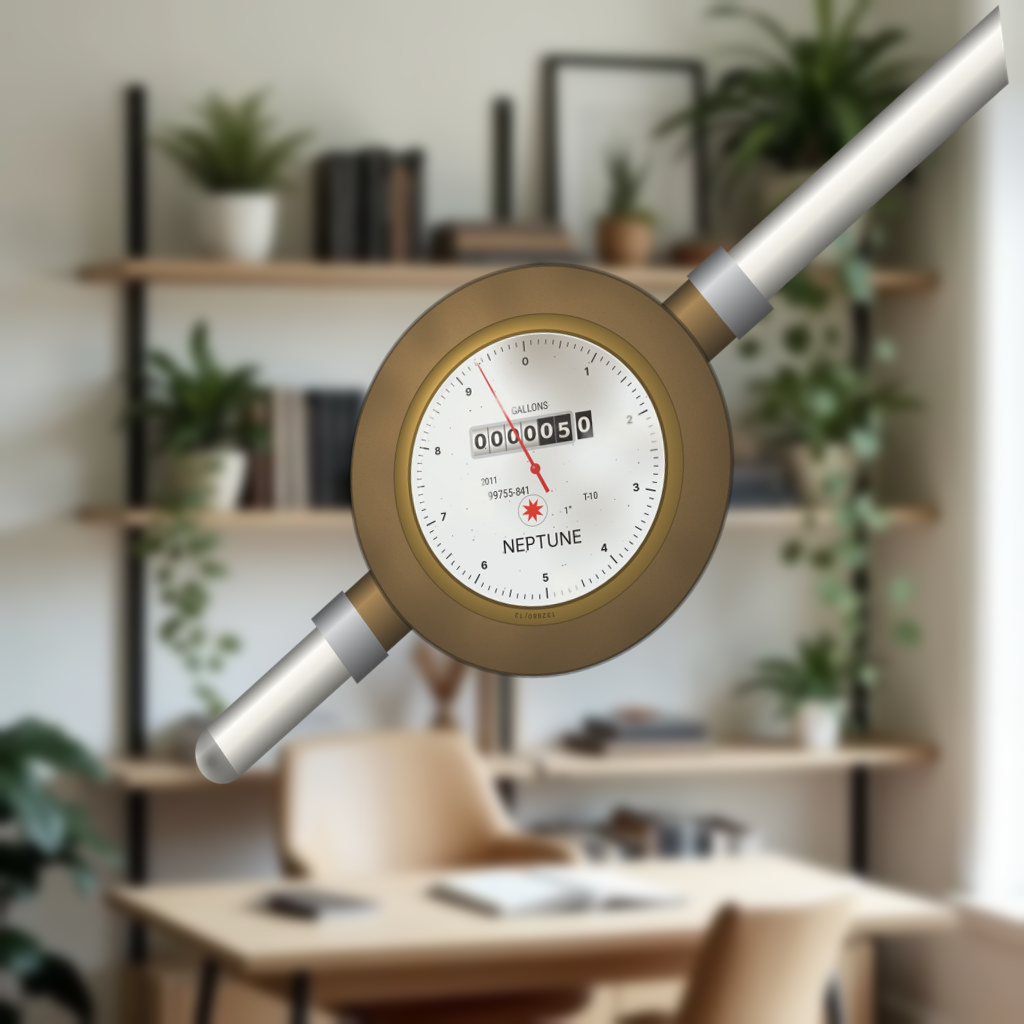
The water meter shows 49.3,gal
